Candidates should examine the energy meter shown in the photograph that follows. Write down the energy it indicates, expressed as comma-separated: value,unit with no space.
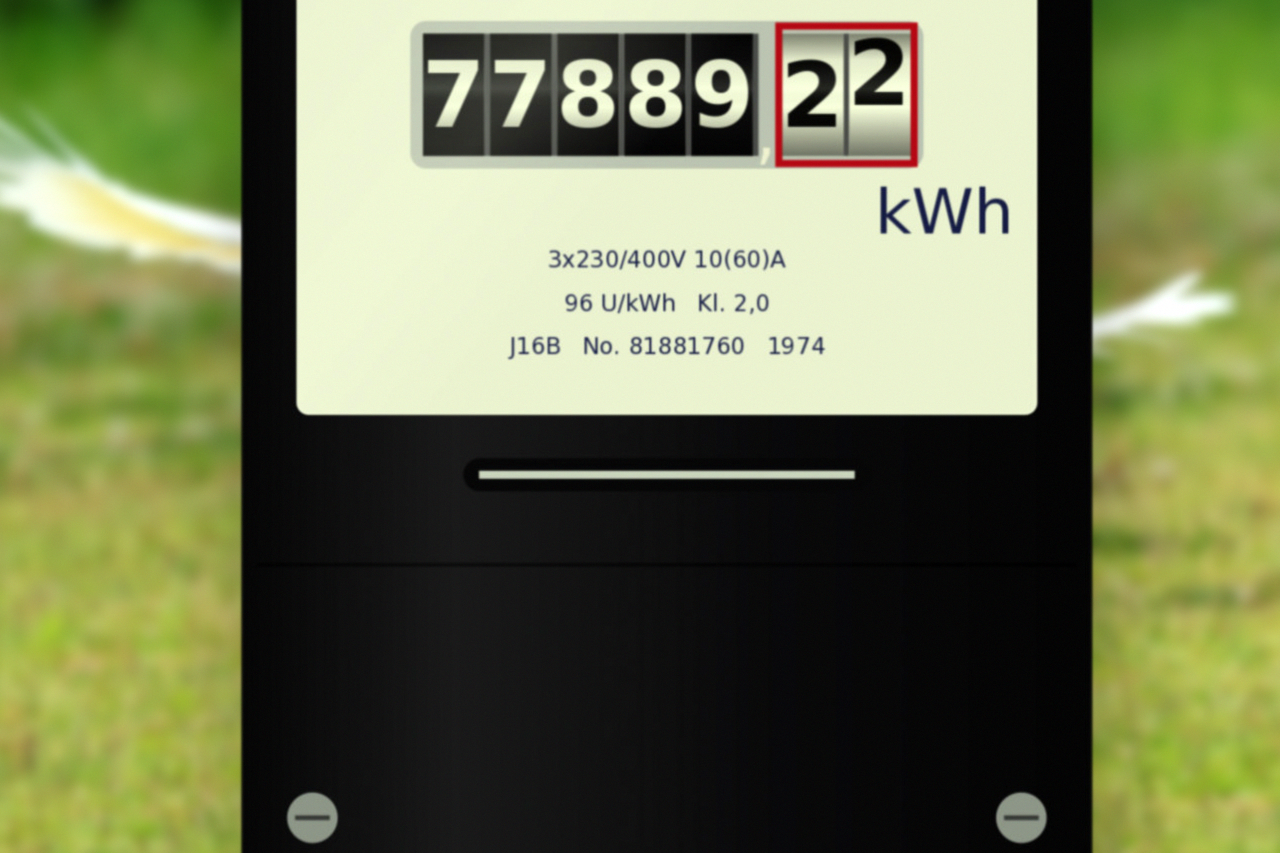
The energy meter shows 77889.22,kWh
